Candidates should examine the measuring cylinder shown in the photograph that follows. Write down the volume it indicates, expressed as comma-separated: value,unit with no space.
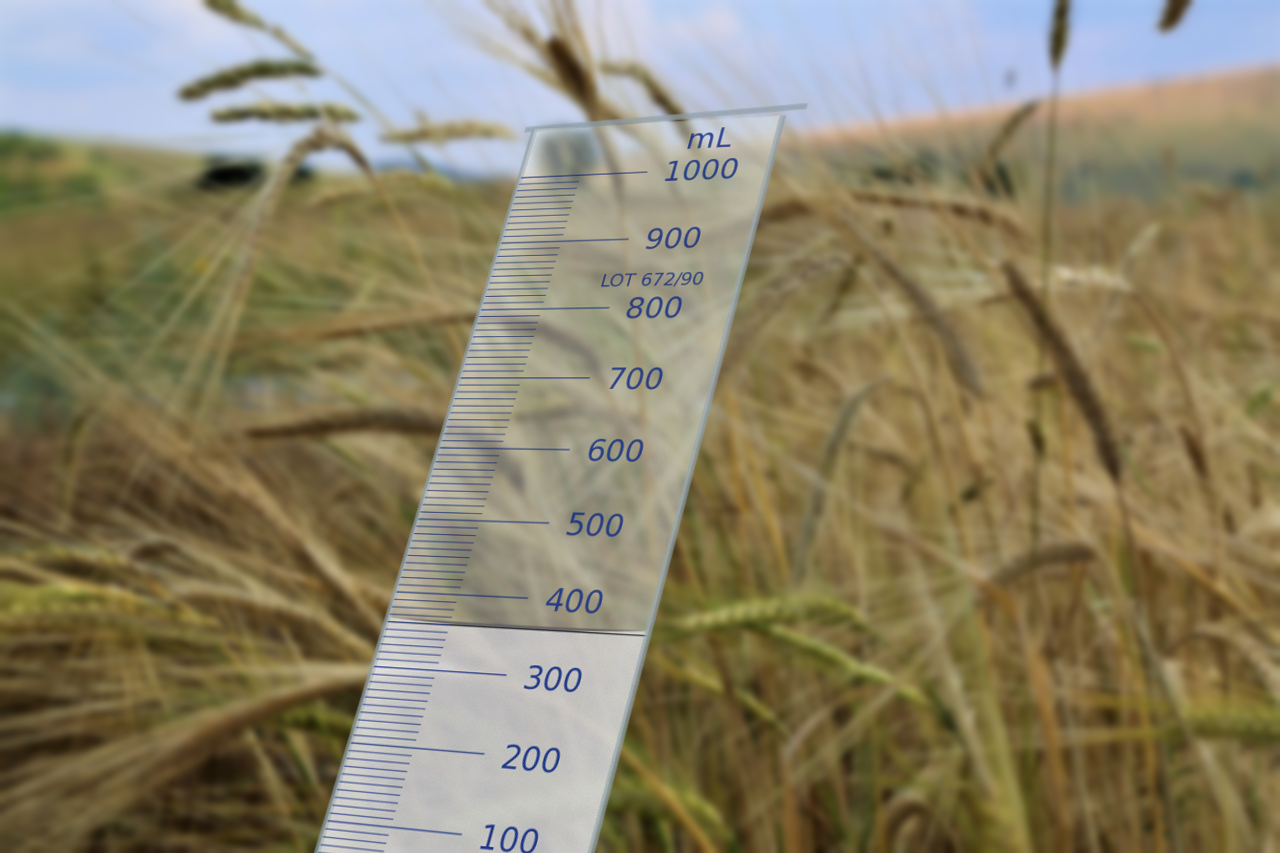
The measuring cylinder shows 360,mL
